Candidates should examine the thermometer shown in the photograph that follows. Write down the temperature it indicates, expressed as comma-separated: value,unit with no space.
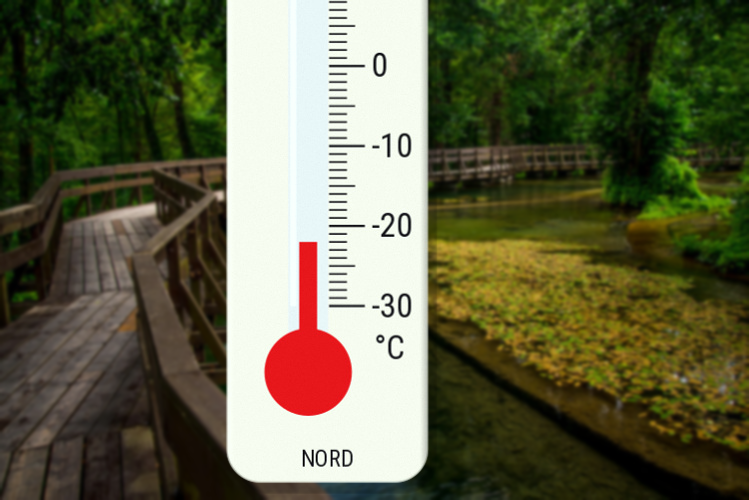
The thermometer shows -22,°C
